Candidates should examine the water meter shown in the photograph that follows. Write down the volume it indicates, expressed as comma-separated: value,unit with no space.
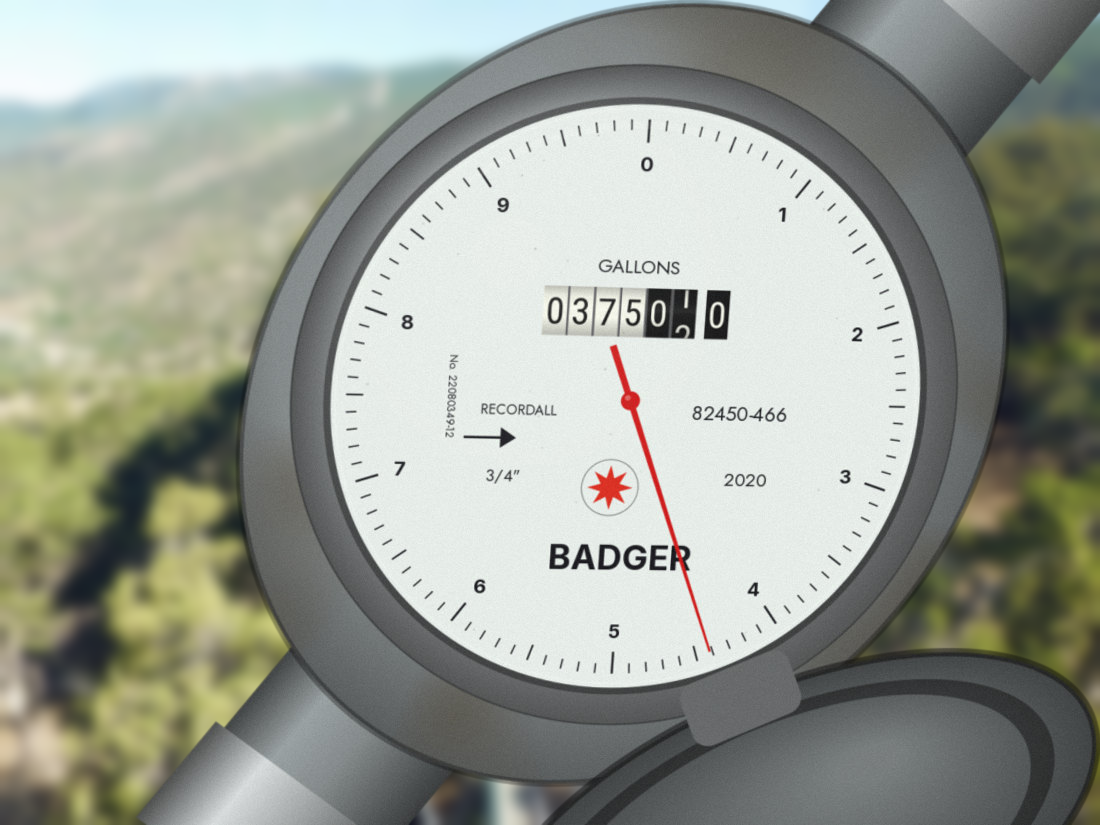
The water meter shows 375014.4,gal
